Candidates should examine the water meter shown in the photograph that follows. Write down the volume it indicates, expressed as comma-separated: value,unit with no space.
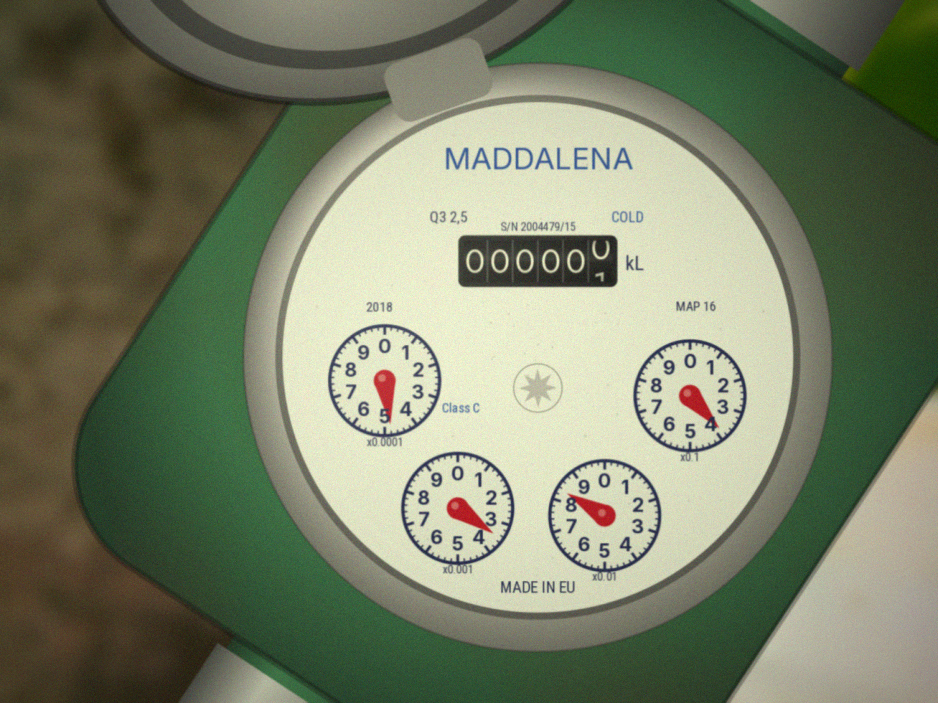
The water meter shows 0.3834,kL
